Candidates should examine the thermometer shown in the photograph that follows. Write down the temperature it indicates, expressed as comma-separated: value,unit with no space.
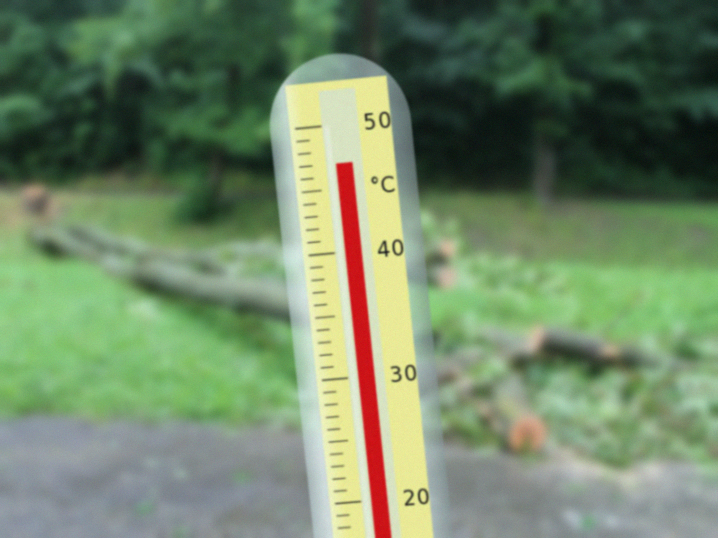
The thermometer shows 47,°C
